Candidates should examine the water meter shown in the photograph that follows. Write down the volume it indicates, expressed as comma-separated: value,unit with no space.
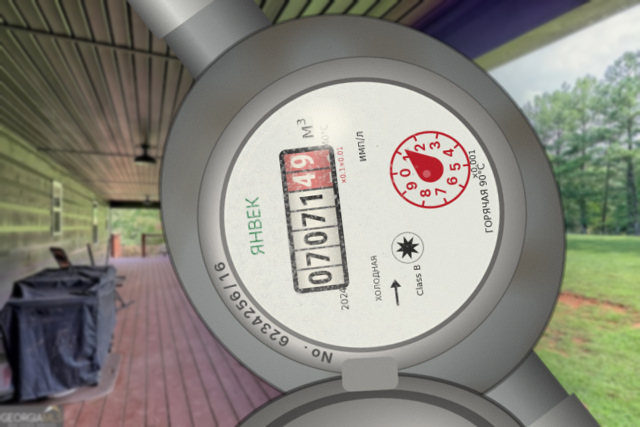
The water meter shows 7071.491,m³
